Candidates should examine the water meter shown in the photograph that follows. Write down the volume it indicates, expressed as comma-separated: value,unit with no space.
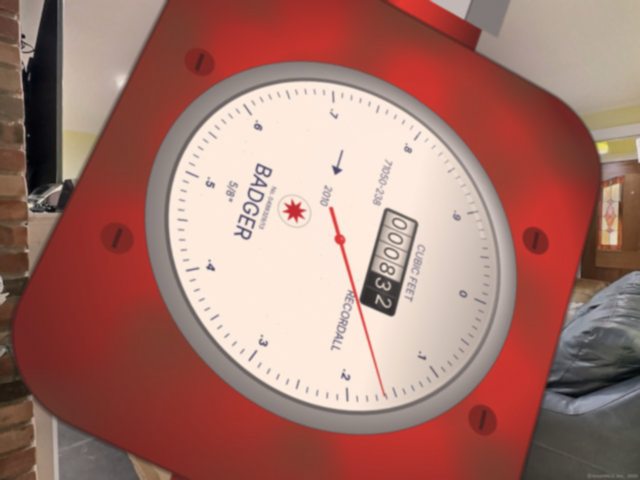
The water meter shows 832.16,ft³
